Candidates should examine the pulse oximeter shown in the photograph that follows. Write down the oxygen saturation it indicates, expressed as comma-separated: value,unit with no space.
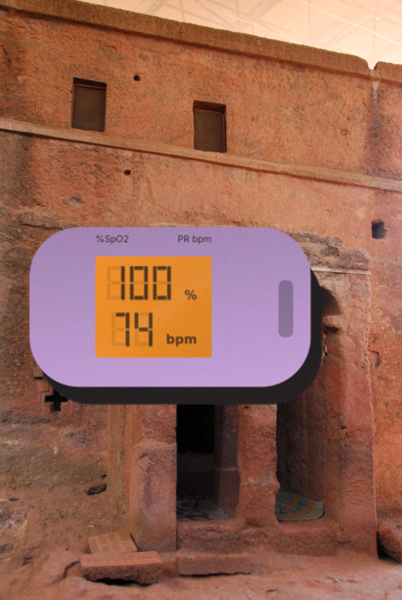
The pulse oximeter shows 100,%
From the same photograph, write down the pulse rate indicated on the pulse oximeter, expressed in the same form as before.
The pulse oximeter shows 74,bpm
